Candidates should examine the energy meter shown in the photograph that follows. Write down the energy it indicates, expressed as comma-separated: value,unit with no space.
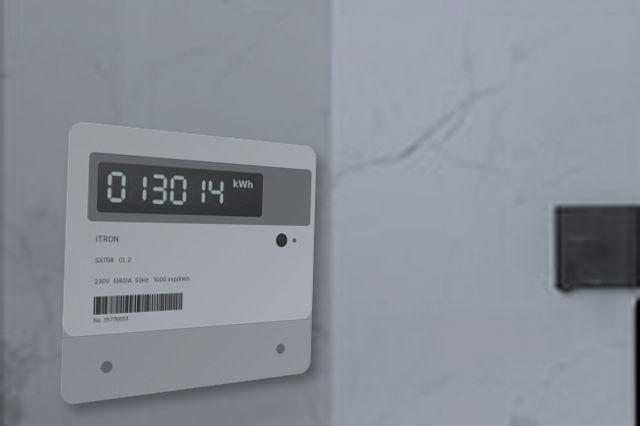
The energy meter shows 13014,kWh
